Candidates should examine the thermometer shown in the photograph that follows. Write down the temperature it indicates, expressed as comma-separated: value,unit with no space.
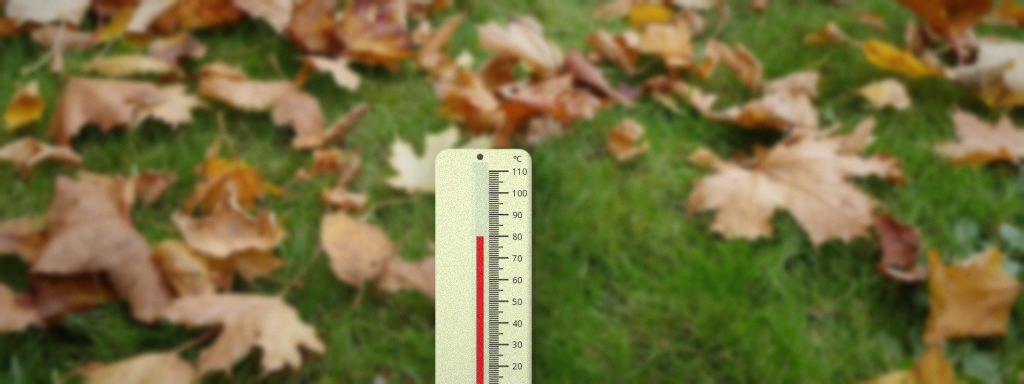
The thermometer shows 80,°C
